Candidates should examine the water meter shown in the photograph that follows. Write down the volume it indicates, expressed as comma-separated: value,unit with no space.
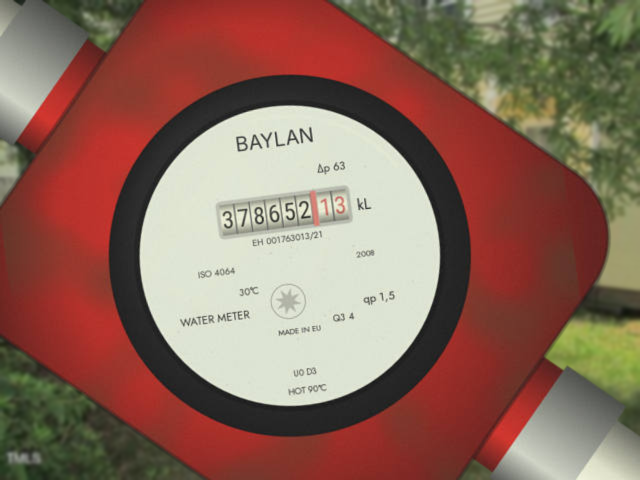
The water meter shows 378652.13,kL
